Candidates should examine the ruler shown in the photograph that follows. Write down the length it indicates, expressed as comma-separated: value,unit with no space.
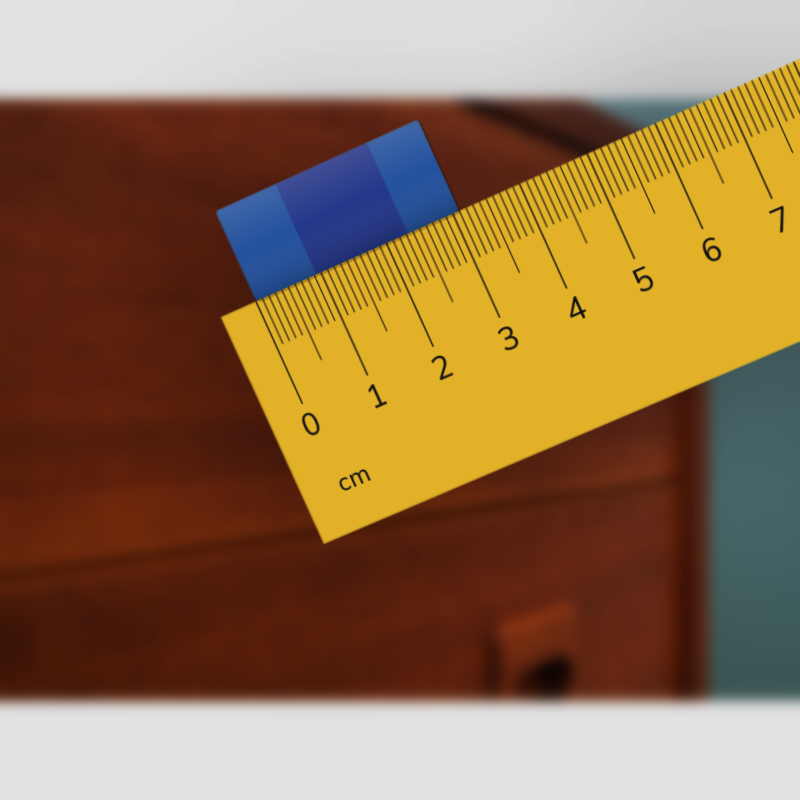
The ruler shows 3.1,cm
